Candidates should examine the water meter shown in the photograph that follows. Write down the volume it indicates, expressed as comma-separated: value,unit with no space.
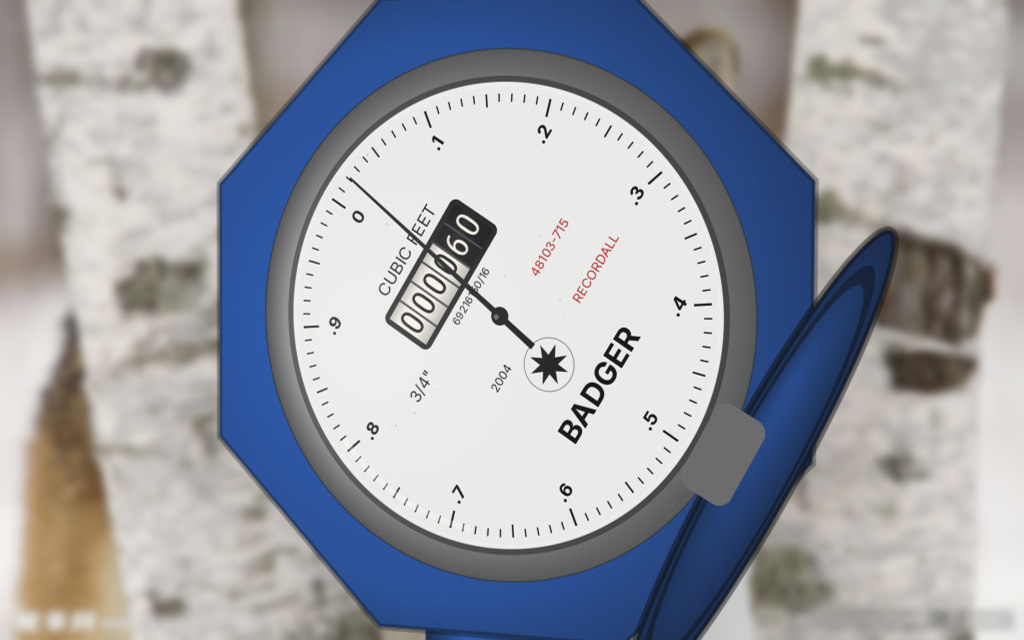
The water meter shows 60.02,ft³
